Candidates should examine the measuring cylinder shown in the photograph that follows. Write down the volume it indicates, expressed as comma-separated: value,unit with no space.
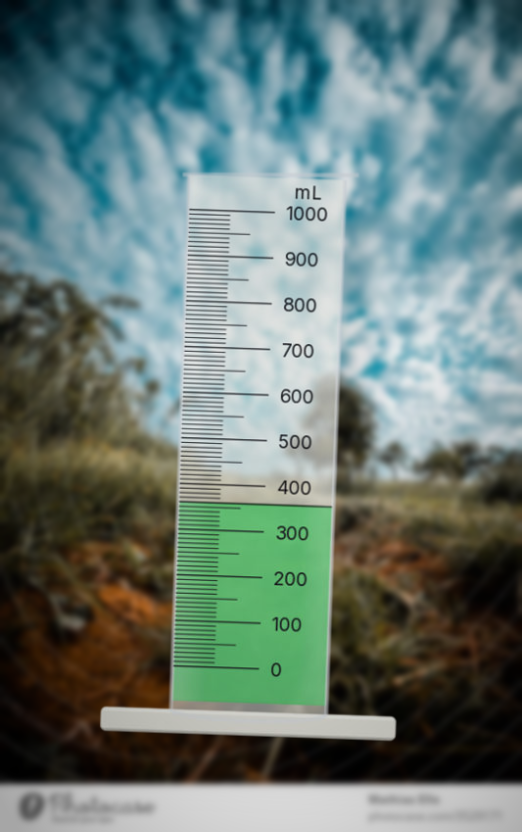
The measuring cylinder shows 360,mL
